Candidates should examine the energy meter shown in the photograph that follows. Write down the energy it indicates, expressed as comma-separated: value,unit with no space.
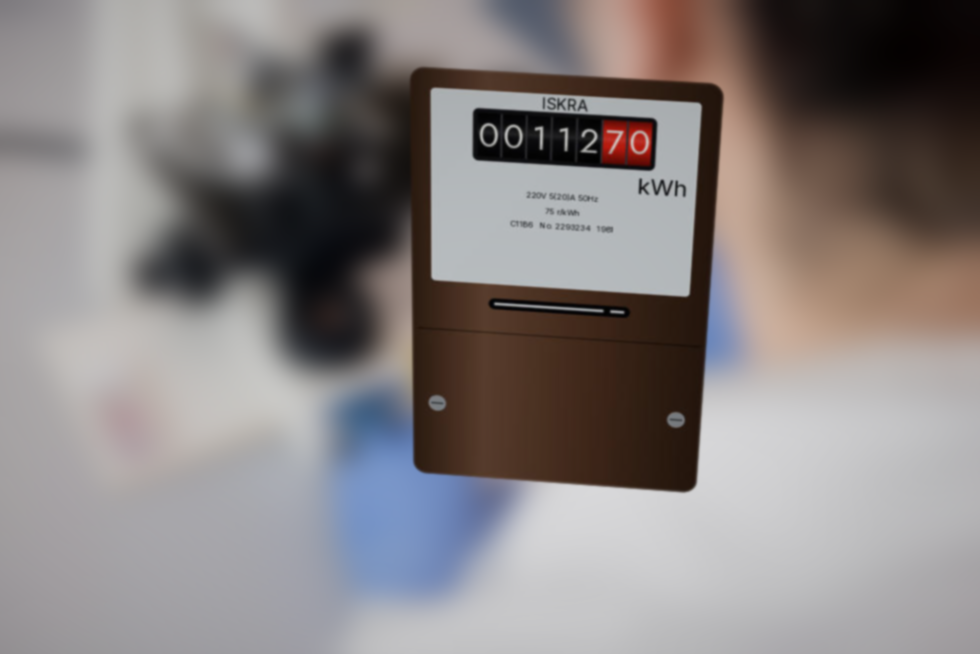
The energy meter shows 112.70,kWh
